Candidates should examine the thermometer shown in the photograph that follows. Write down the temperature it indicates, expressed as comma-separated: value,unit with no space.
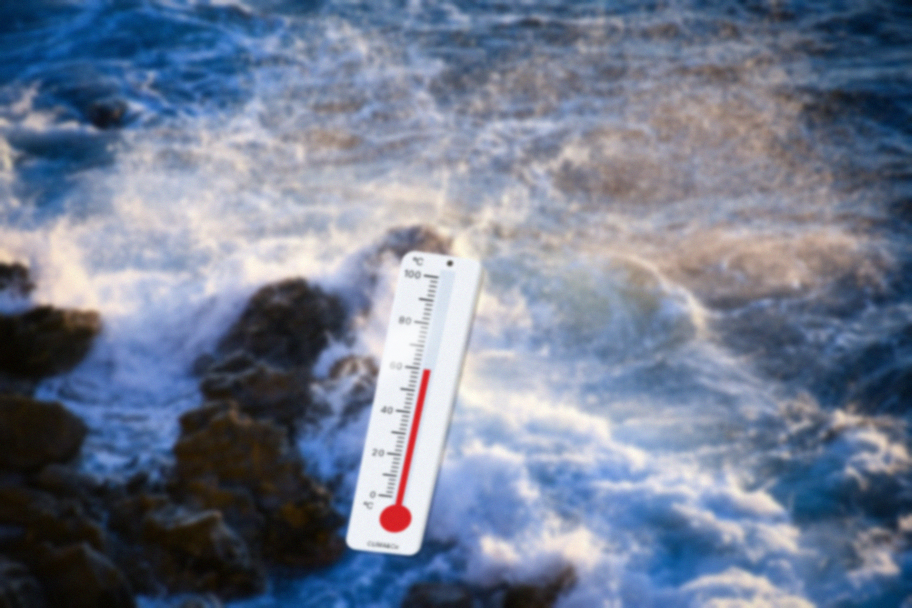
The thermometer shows 60,°C
